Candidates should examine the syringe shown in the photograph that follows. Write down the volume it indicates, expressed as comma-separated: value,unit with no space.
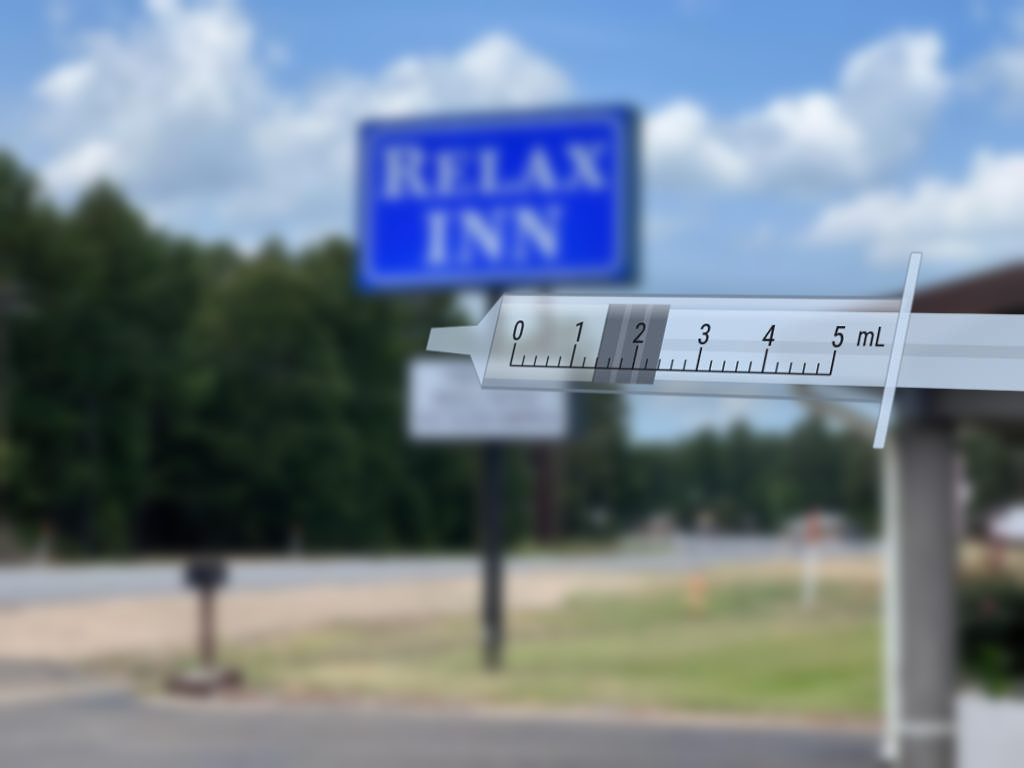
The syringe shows 1.4,mL
